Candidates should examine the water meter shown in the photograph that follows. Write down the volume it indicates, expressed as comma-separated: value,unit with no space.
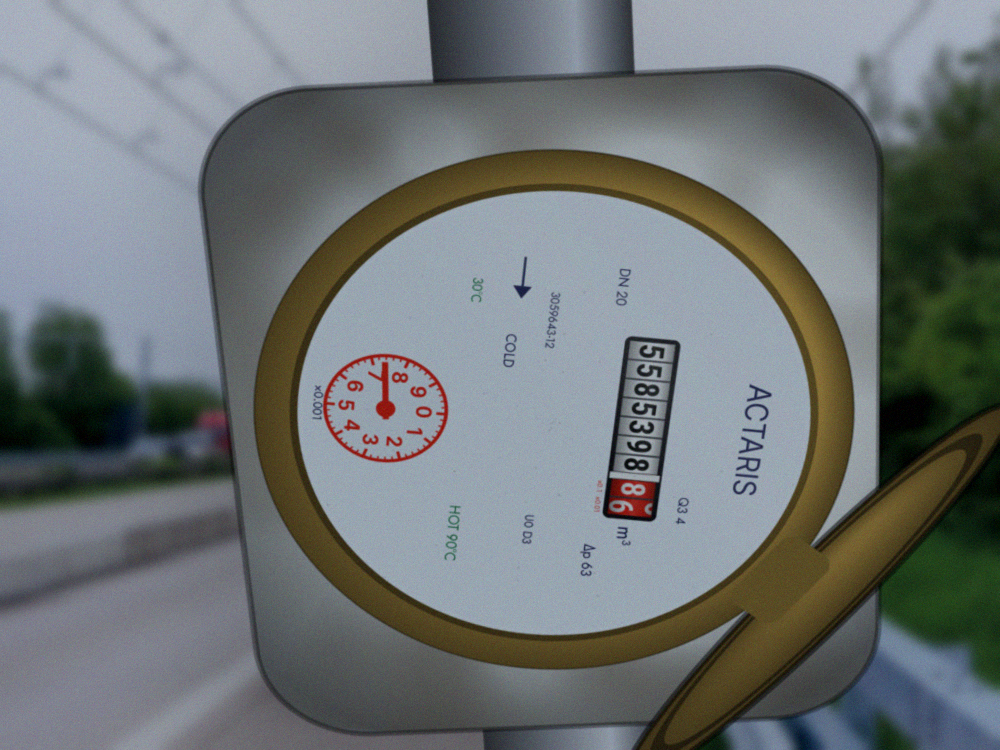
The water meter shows 5585398.857,m³
